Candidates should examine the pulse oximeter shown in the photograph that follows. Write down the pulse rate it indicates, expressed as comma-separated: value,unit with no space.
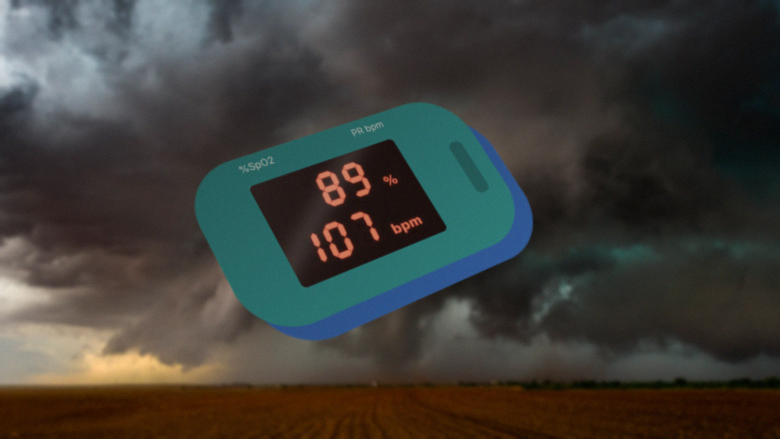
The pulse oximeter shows 107,bpm
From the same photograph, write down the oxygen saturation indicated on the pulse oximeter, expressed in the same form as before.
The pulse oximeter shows 89,%
